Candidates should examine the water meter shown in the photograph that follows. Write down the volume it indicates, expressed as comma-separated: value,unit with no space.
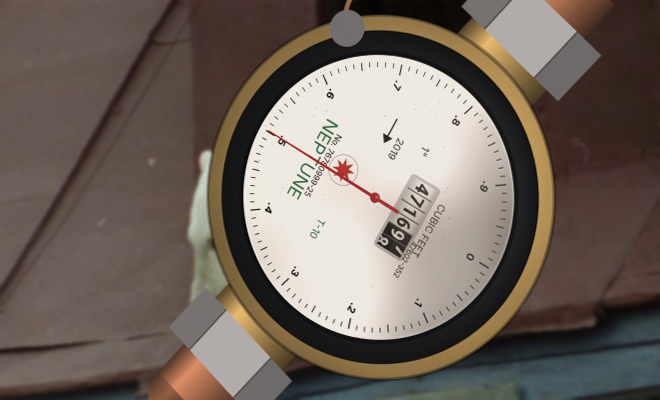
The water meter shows 471697.50,ft³
